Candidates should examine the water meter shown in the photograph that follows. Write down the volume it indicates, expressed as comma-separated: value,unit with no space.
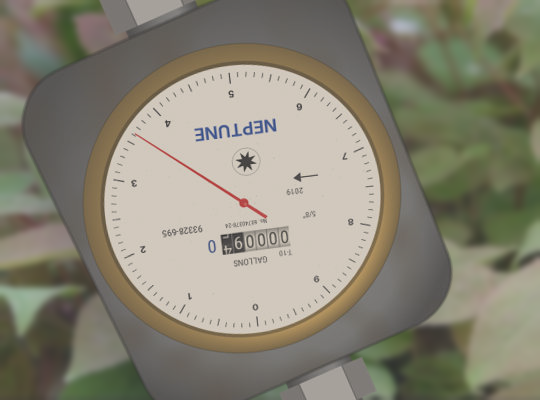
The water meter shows 943.6,gal
